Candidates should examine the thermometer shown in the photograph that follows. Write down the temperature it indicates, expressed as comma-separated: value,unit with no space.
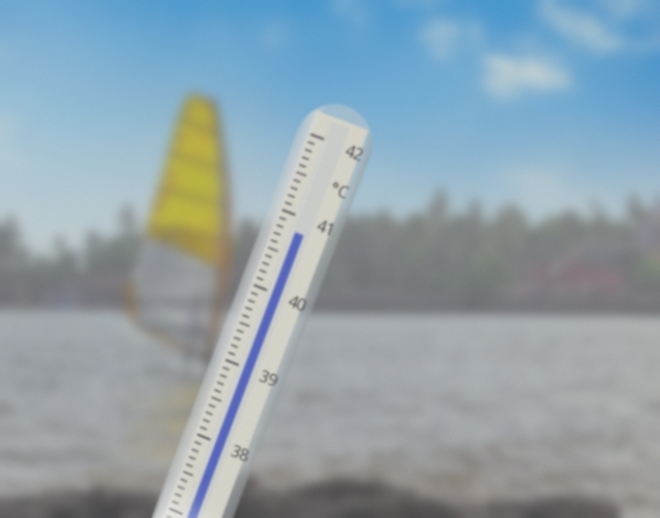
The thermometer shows 40.8,°C
